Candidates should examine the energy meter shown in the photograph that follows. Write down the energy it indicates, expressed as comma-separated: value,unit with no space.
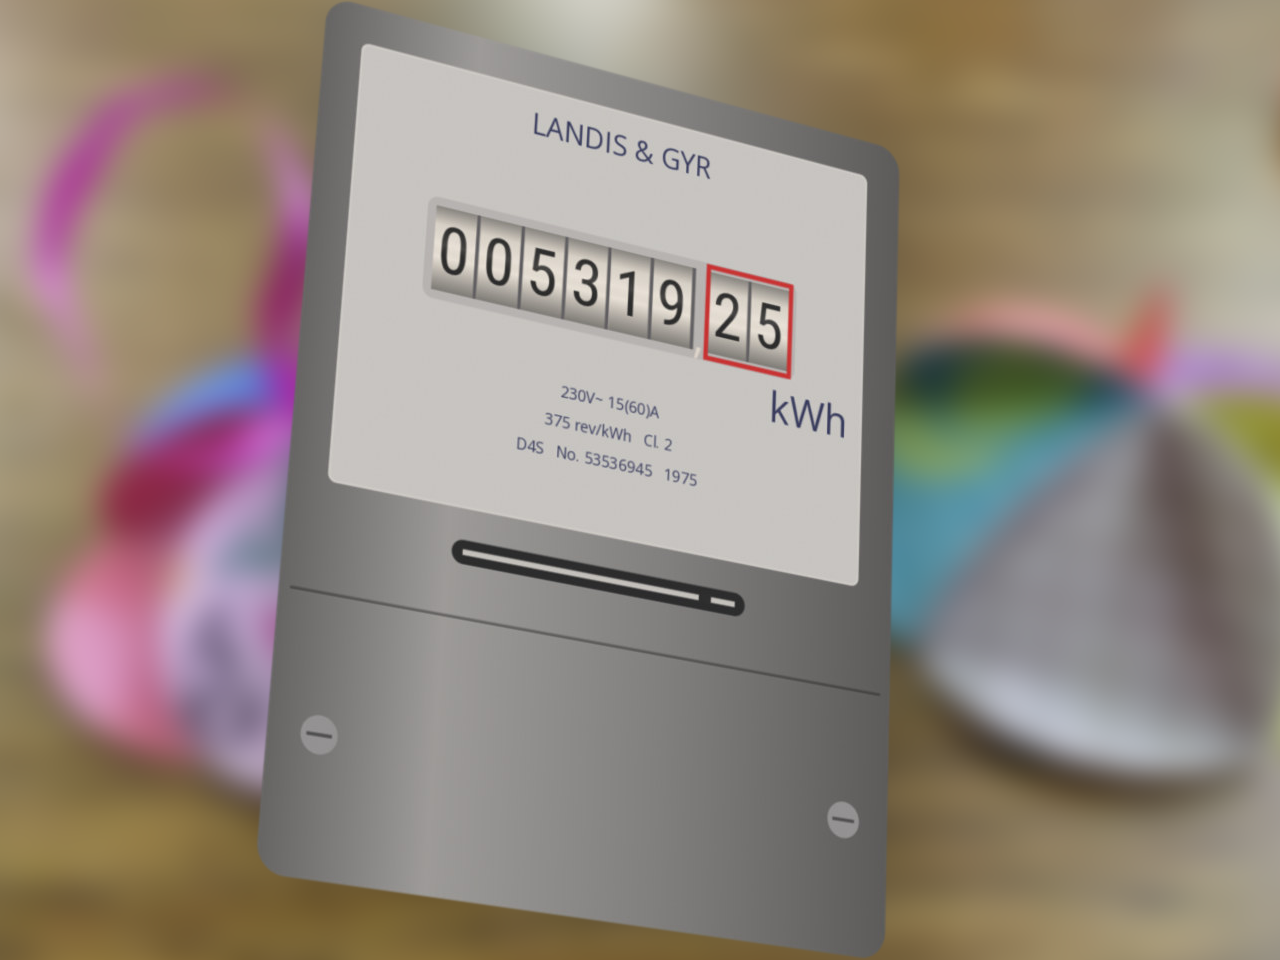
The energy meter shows 5319.25,kWh
